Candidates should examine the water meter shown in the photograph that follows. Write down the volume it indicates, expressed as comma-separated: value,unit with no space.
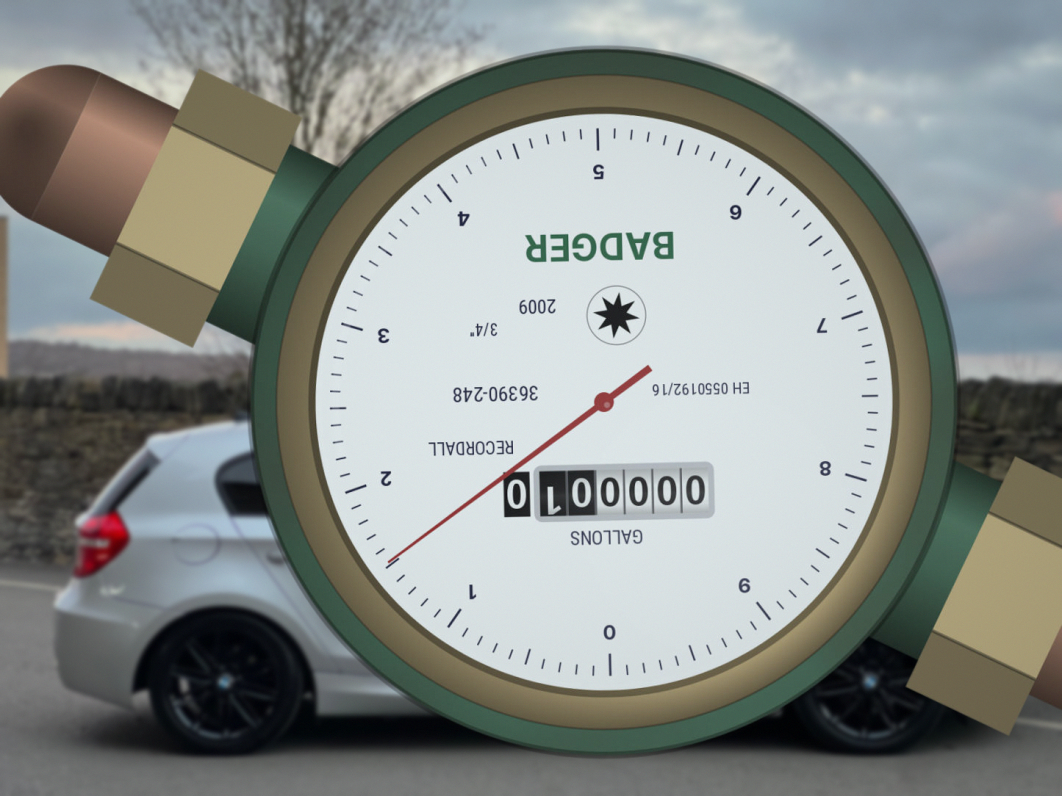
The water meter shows 11.5,gal
